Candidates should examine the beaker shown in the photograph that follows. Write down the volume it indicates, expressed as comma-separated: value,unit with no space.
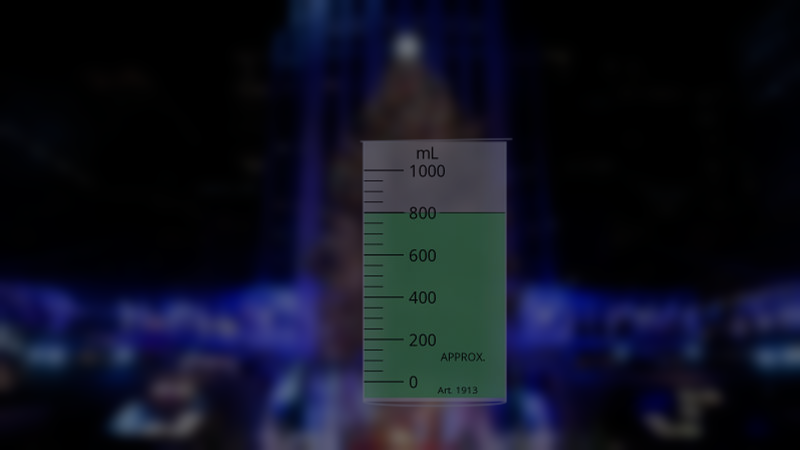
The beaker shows 800,mL
